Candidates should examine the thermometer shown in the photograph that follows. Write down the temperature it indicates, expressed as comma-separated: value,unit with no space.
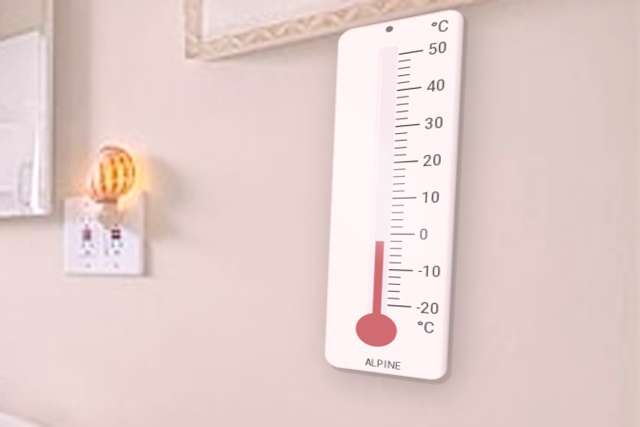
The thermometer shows -2,°C
